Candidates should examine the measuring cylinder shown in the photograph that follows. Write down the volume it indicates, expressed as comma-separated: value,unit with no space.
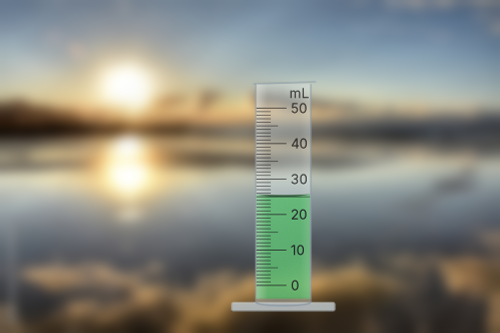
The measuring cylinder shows 25,mL
